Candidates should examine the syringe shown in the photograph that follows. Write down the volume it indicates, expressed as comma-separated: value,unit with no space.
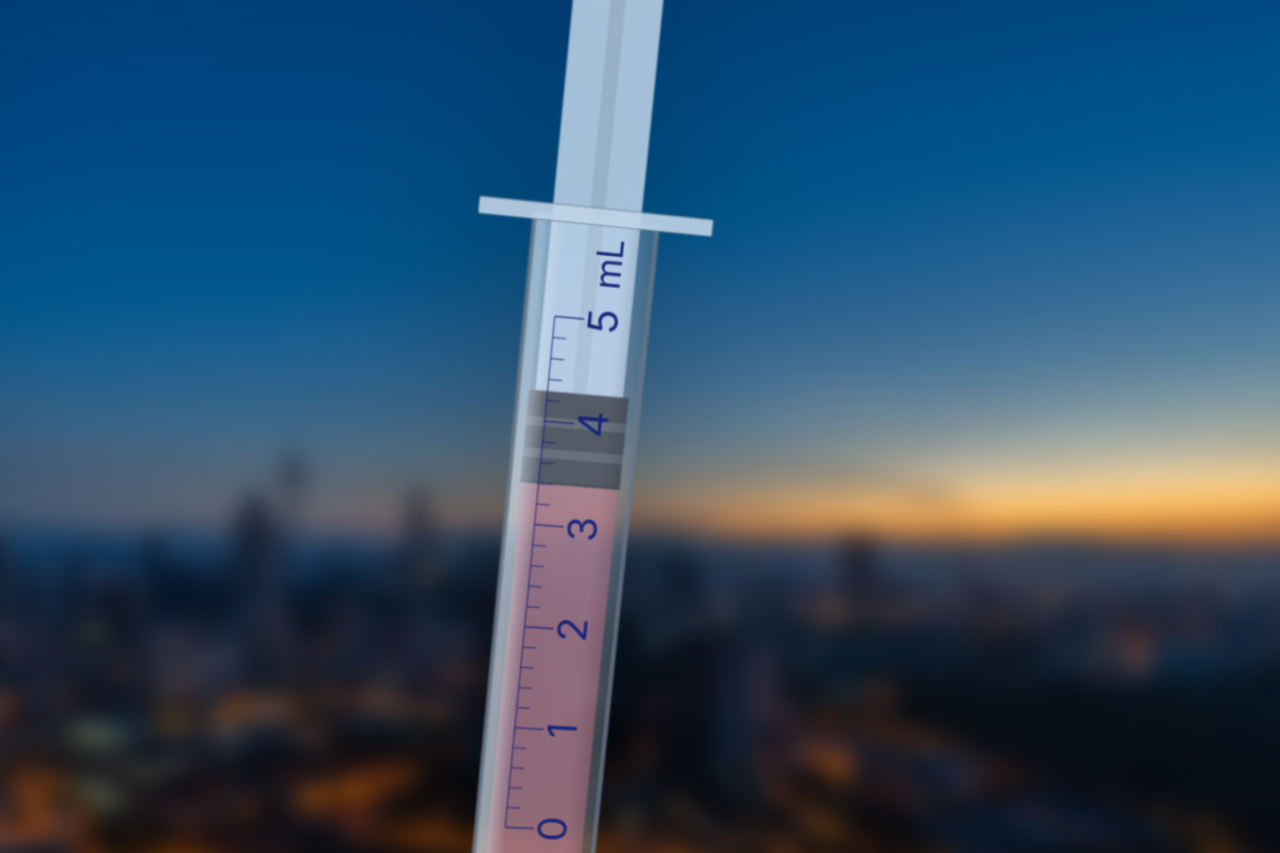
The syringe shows 3.4,mL
